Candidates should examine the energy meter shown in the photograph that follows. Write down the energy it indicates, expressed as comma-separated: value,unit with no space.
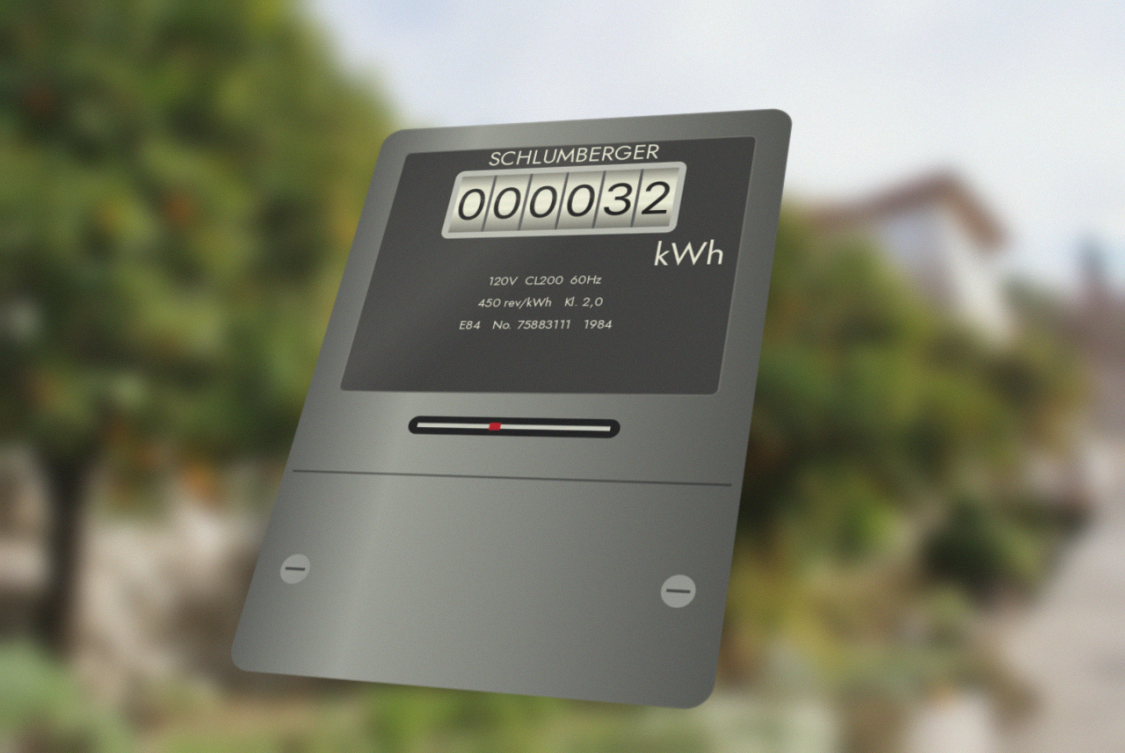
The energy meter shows 32,kWh
